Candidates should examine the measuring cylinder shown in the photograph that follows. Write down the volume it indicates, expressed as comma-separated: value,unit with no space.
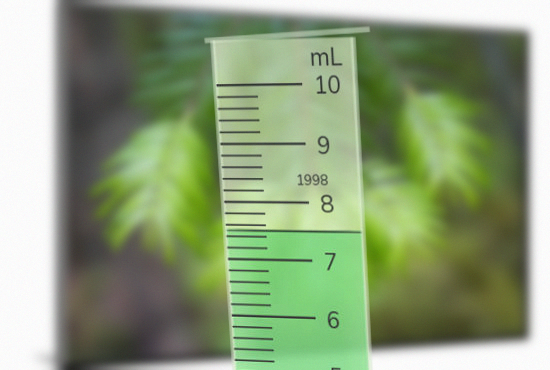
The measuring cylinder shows 7.5,mL
